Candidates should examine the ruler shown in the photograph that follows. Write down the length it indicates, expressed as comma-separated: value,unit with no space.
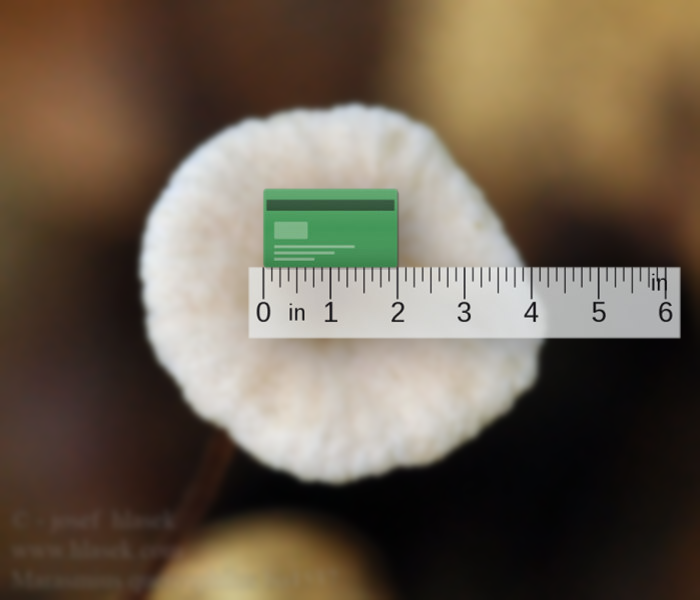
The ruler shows 2,in
